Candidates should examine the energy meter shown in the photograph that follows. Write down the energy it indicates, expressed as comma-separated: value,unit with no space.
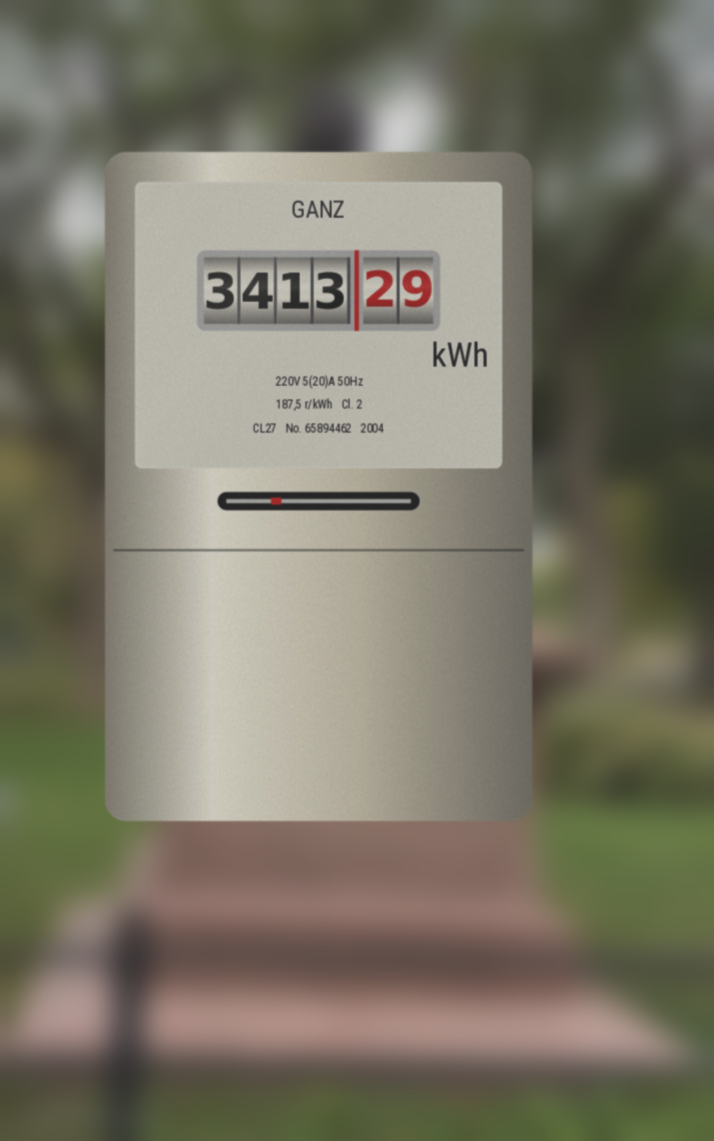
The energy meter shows 3413.29,kWh
